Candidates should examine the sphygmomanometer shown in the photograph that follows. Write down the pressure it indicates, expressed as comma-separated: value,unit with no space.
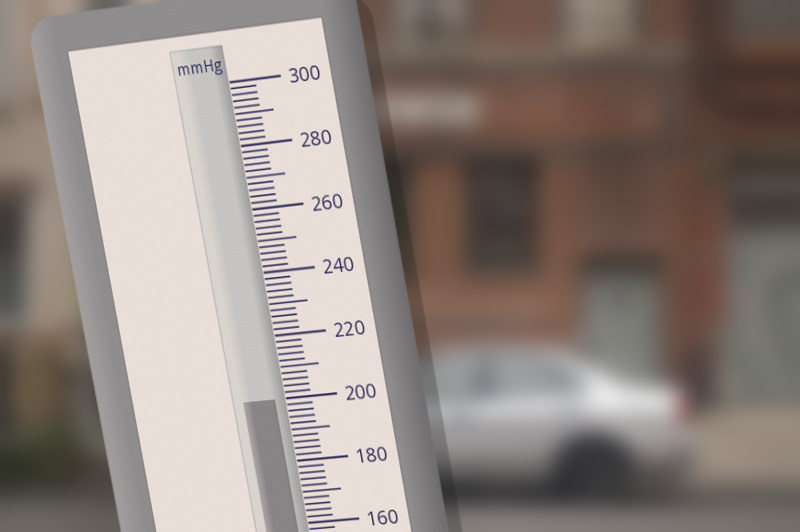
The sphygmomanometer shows 200,mmHg
